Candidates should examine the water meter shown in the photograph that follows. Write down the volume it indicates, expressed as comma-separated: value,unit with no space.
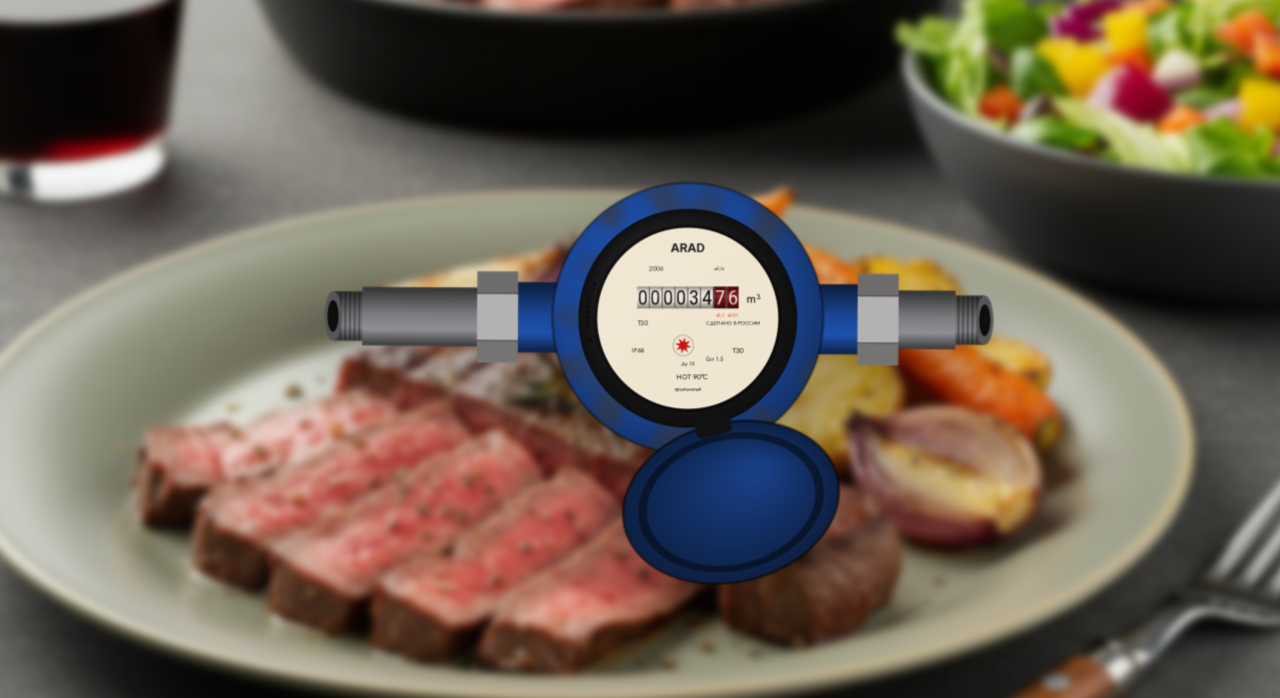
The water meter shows 34.76,m³
